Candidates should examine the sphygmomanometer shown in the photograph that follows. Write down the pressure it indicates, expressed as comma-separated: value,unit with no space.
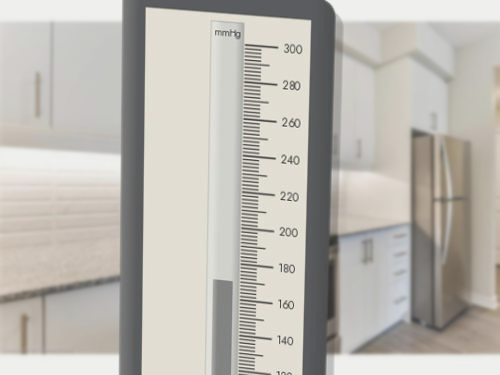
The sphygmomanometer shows 170,mmHg
